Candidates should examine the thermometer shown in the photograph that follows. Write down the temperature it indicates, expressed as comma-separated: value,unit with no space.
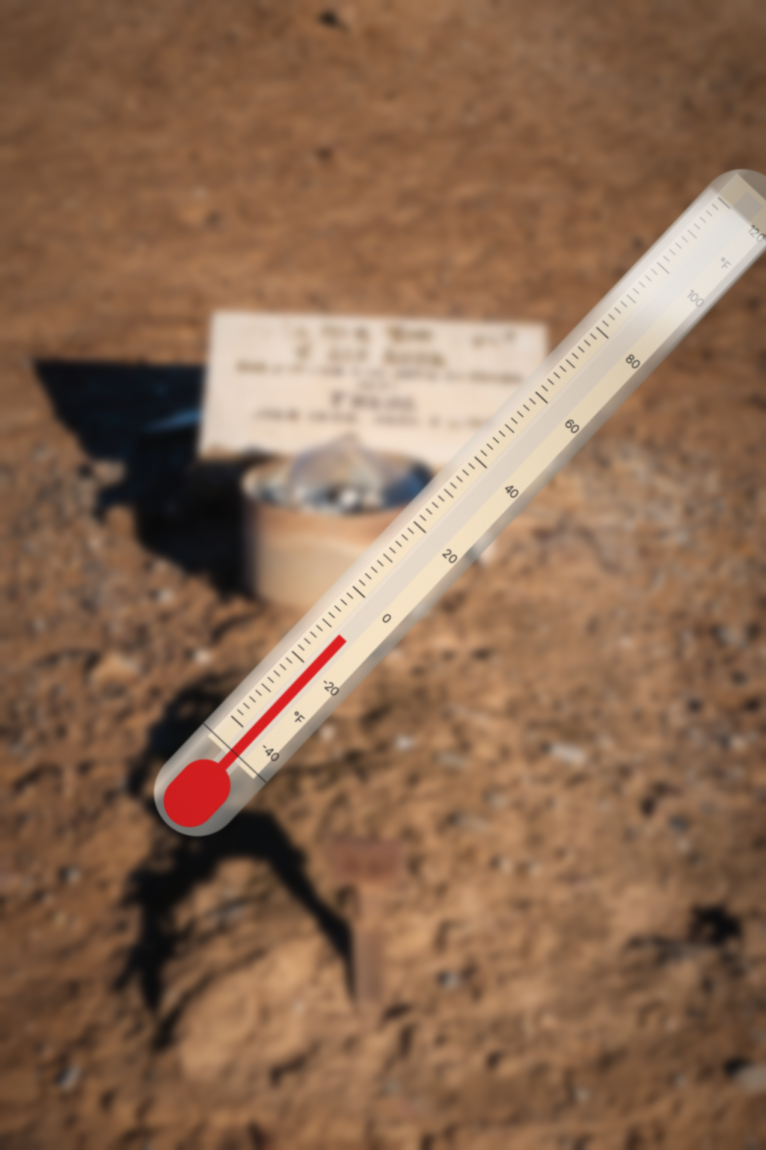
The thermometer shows -10,°F
